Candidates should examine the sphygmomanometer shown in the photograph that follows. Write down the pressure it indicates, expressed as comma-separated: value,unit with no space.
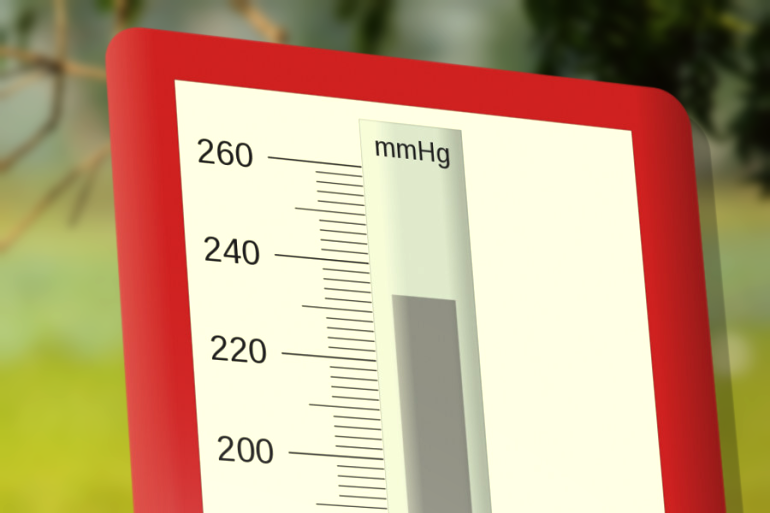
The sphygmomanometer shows 234,mmHg
